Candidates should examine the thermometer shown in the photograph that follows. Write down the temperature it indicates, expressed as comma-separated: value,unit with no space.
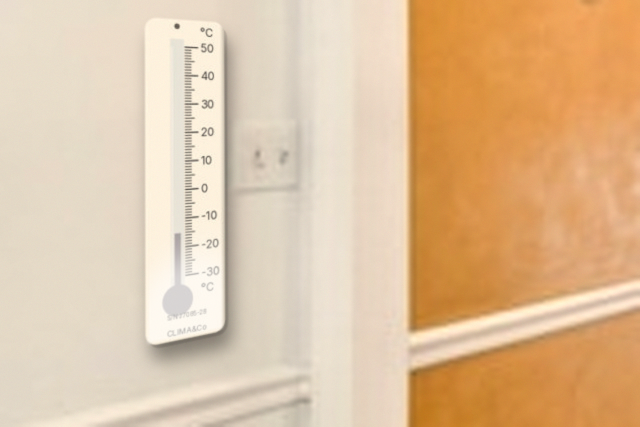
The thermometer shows -15,°C
